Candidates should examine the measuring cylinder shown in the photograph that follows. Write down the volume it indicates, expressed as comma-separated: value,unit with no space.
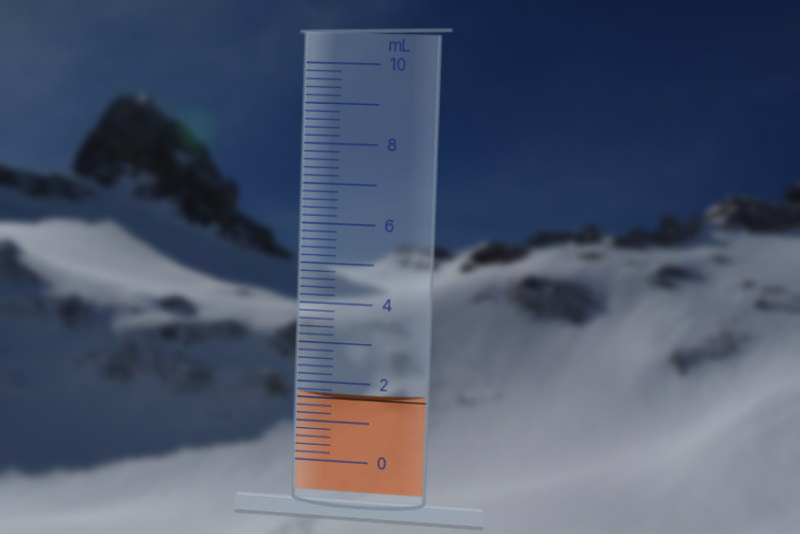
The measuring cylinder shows 1.6,mL
